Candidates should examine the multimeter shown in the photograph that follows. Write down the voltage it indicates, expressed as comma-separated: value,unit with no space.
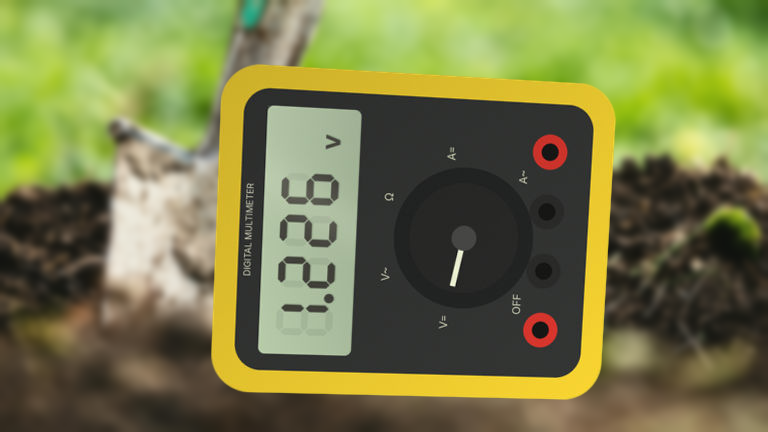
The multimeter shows 1.226,V
